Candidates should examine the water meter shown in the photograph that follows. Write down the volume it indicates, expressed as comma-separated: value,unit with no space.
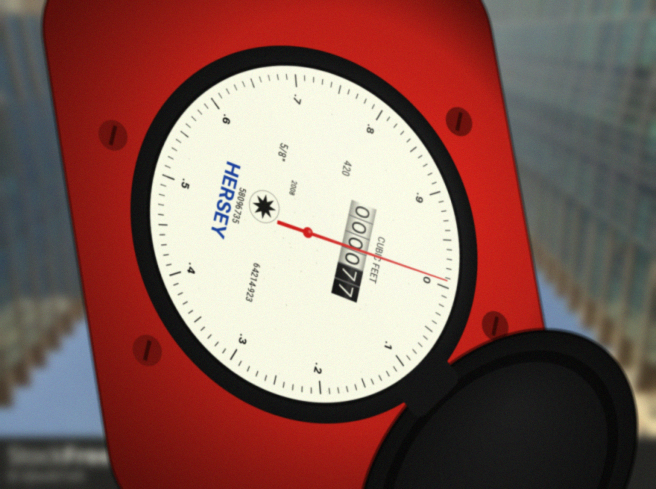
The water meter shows 76.99,ft³
